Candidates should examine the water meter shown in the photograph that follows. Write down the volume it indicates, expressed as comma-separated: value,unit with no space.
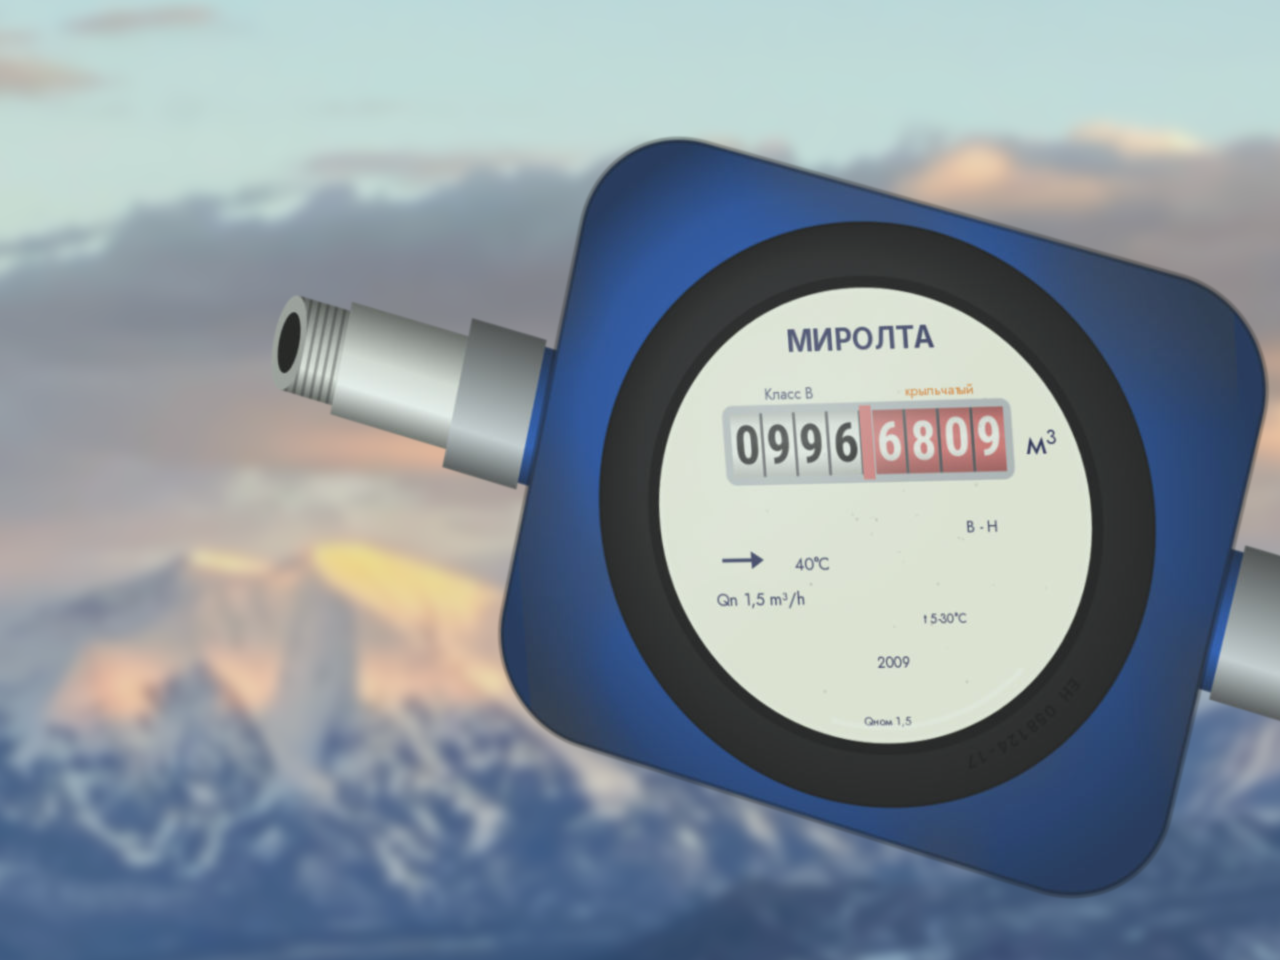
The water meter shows 996.6809,m³
